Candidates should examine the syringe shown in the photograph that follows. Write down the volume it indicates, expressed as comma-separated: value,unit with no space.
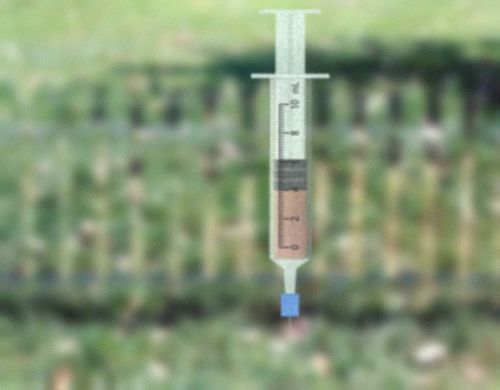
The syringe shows 4,mL
